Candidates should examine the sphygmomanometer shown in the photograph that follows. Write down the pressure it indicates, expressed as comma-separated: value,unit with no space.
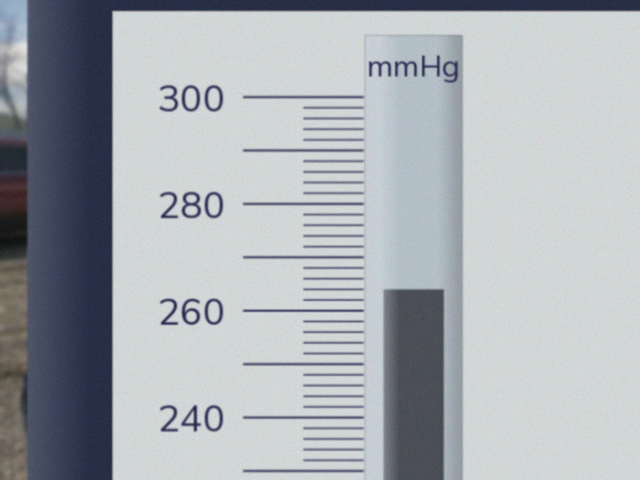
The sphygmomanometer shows 264,mmHg
